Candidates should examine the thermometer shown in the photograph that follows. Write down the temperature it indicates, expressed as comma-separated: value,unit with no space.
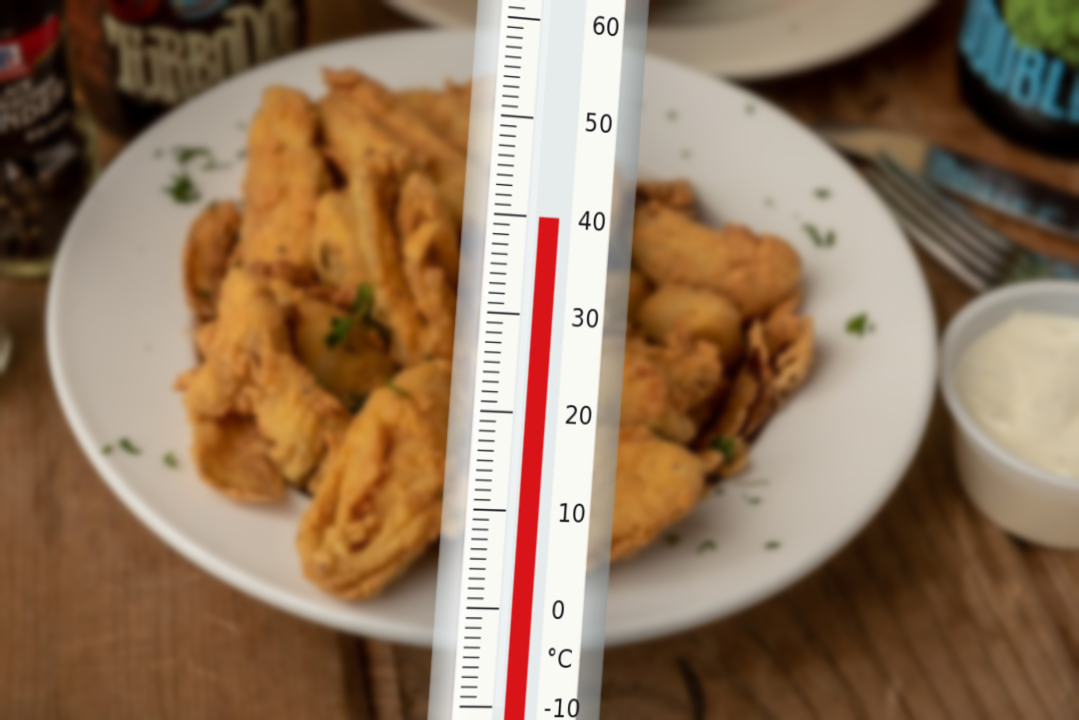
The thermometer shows 40,°C
